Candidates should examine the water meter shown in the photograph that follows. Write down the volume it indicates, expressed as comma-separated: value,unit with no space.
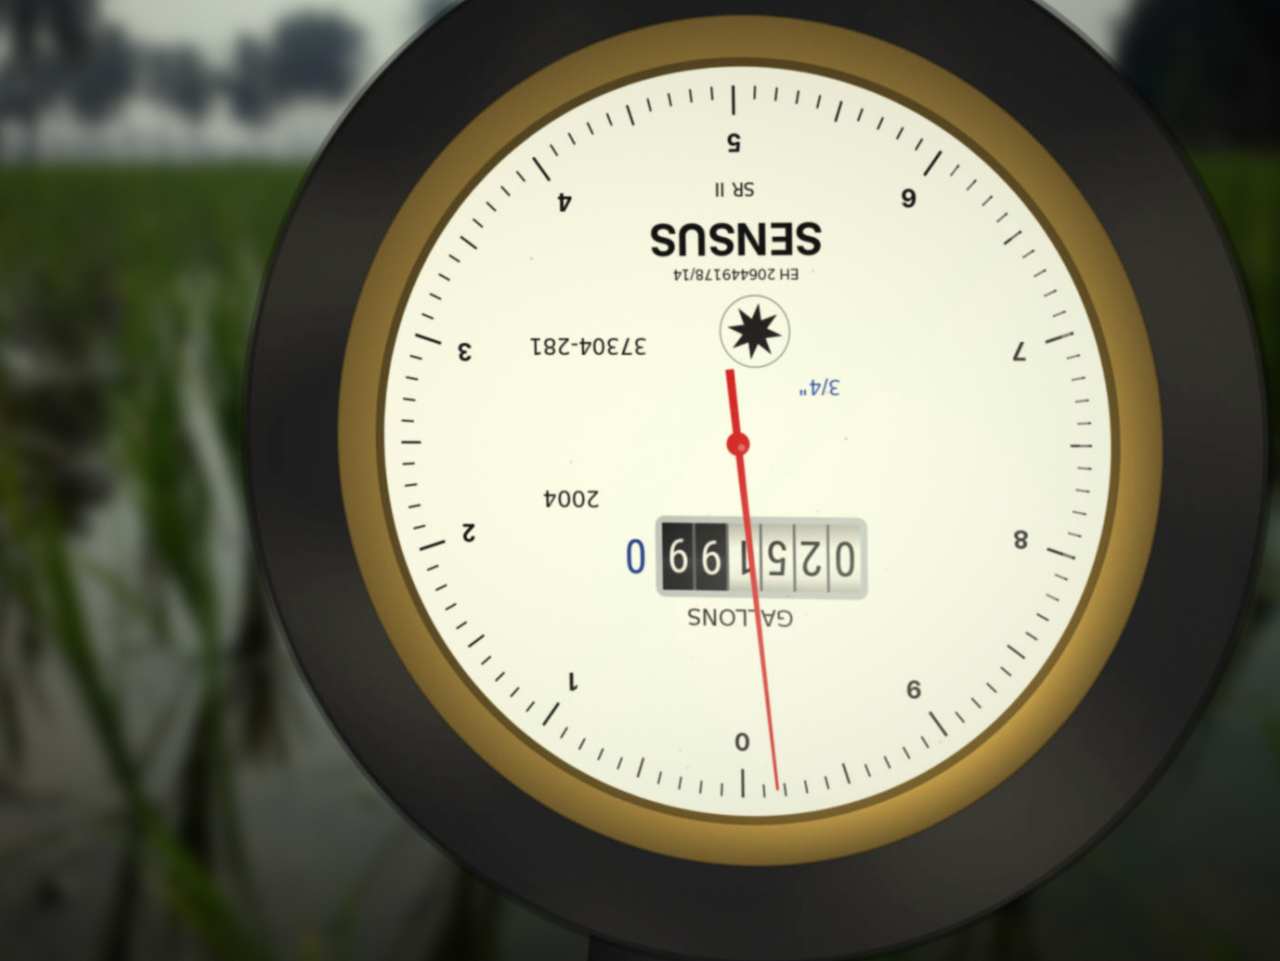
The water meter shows 251989.8,gal
